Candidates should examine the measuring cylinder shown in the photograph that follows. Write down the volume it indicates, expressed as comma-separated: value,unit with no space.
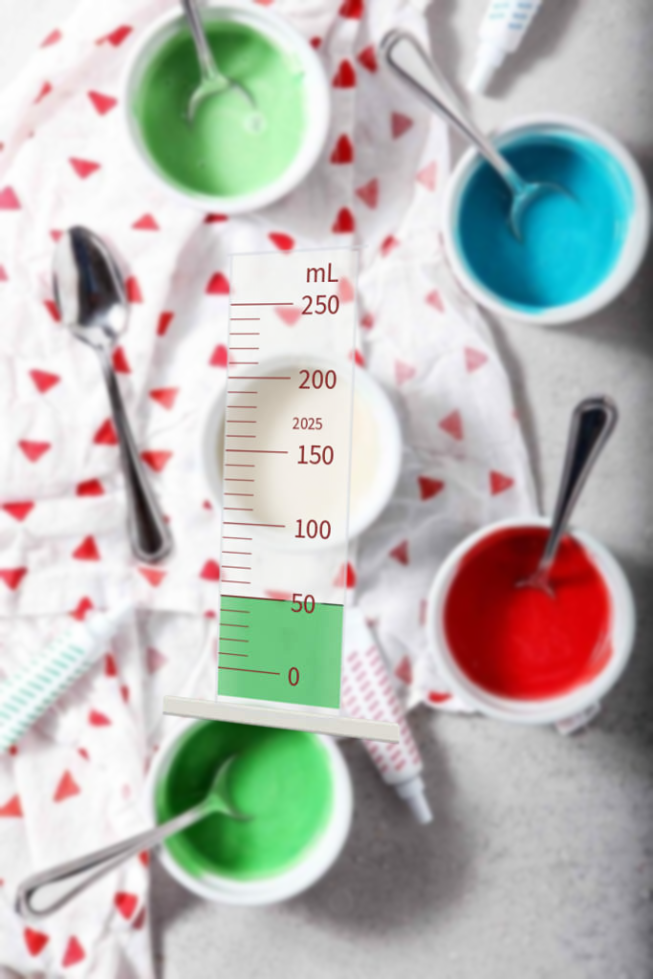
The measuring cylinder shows 50,mL
